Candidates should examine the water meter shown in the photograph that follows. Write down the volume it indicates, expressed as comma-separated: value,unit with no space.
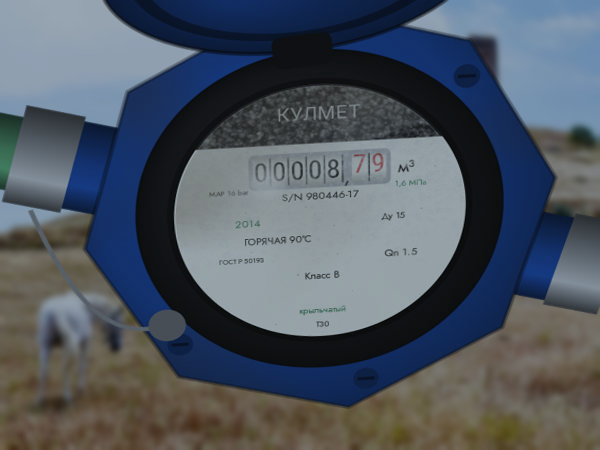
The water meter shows 8.79,m³
